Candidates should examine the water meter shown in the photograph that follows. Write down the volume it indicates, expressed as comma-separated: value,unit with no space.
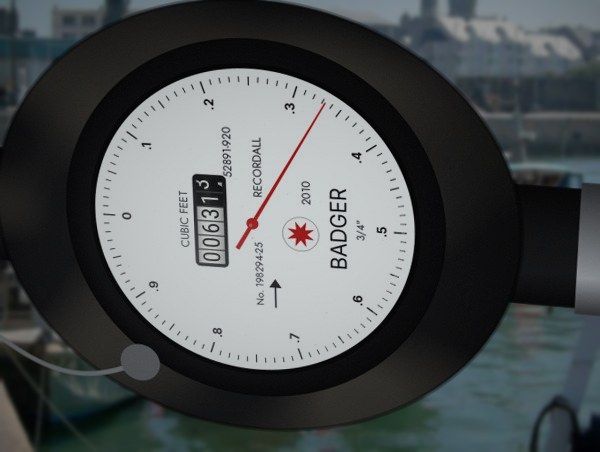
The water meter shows 6313.33,ft³
